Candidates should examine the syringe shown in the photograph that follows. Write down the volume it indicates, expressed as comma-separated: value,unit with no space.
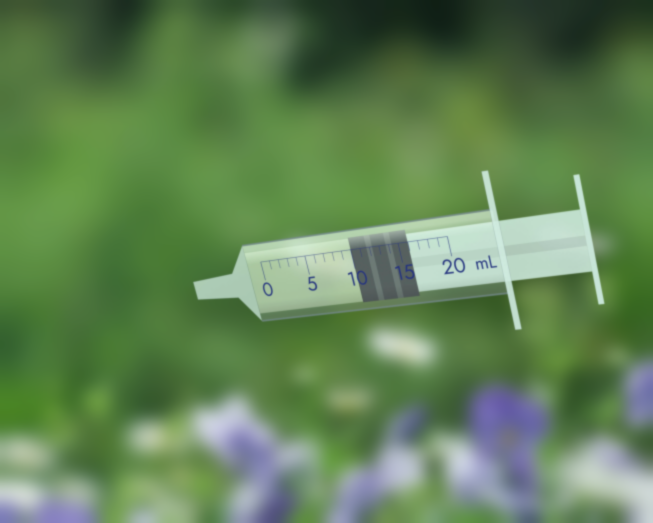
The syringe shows 10,mL
